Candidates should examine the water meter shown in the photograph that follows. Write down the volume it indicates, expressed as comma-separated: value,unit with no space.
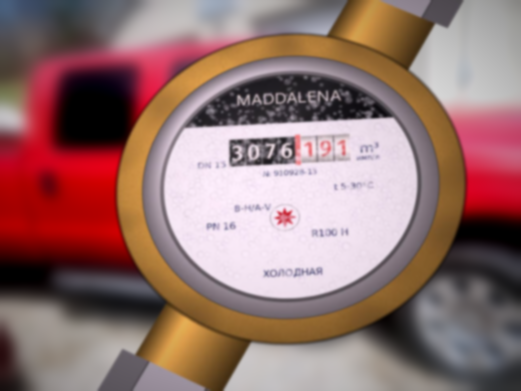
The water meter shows 3076.191,m³
